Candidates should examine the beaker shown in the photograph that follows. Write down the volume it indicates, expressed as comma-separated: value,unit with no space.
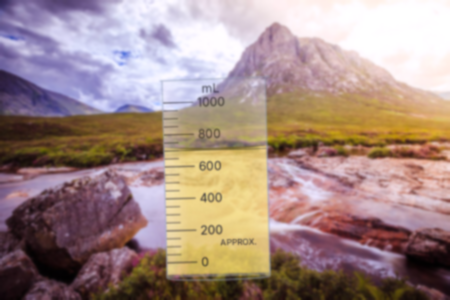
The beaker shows 700,mL
